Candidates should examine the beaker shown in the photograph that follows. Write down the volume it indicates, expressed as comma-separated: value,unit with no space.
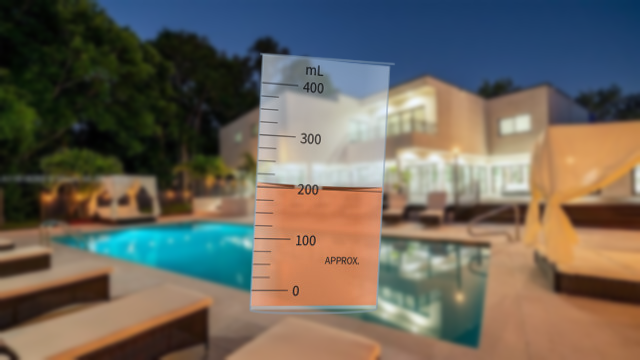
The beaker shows 200,mL
